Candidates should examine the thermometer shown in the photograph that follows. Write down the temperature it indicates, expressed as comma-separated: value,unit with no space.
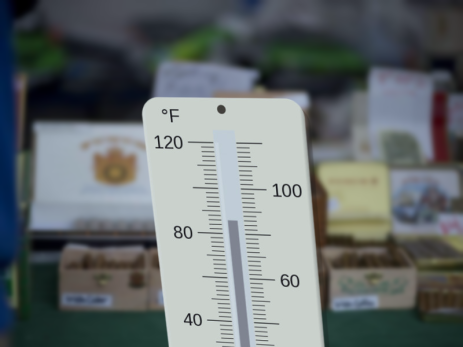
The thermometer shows 86,°F
